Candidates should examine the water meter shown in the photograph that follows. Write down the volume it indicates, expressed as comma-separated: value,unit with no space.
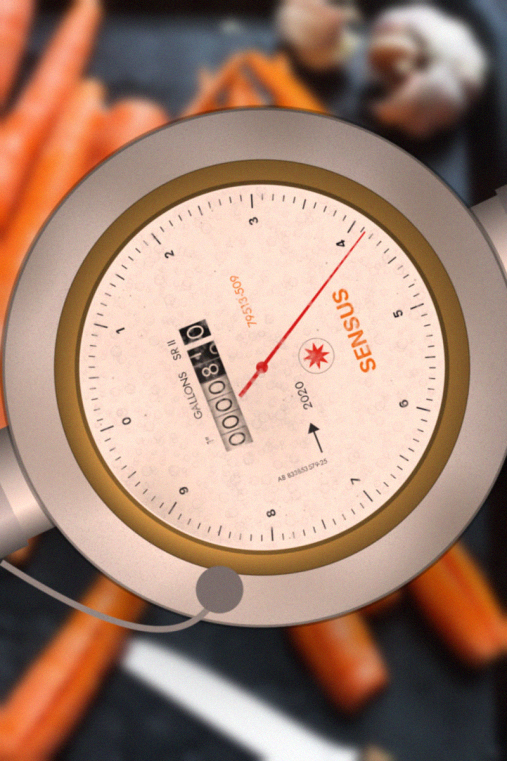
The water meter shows 814.1,gal
